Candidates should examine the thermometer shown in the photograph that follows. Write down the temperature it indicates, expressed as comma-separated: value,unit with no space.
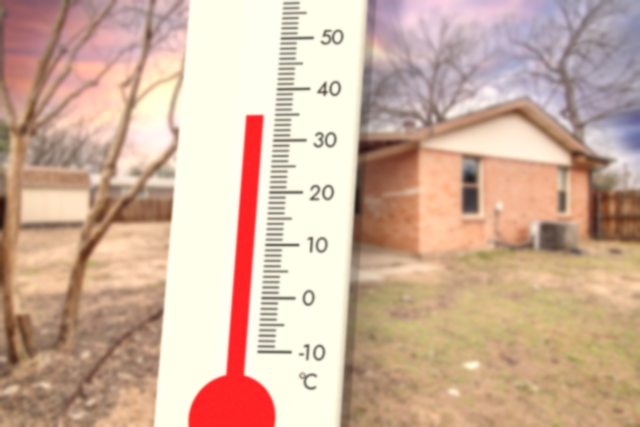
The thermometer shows 35,°C
